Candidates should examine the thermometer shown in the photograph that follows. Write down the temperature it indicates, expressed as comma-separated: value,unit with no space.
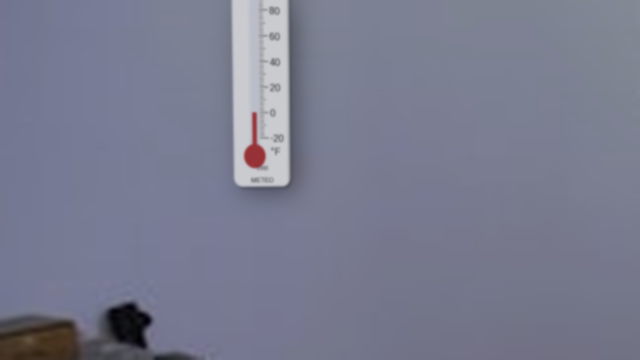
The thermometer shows 0,°F
